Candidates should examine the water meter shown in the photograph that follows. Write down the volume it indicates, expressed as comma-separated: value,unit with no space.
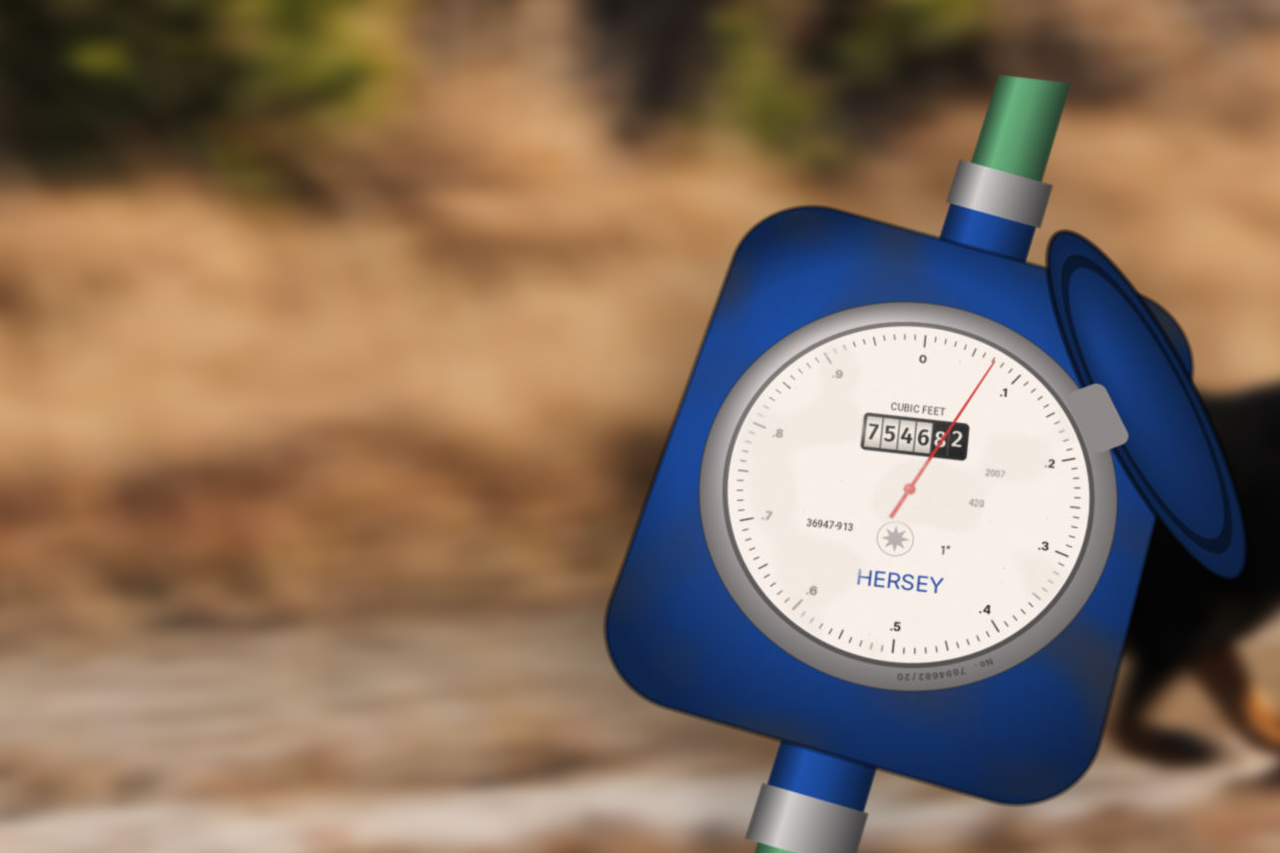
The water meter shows 754682.07,ft³
